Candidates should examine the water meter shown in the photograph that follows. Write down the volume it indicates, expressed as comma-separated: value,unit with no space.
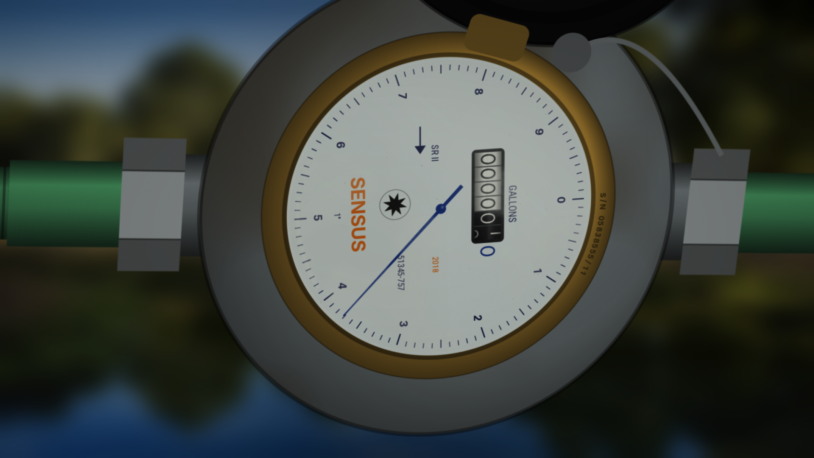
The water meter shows 13.7,gal
